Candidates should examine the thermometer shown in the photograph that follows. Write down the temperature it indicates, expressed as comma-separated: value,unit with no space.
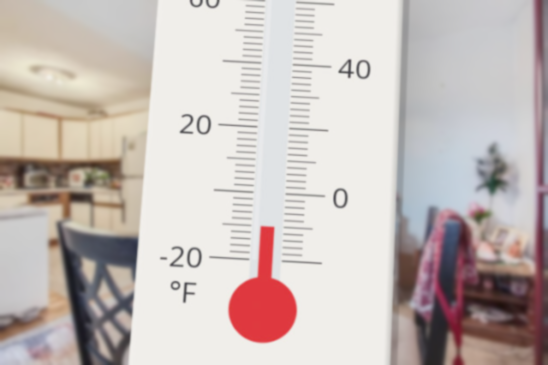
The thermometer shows -10,°F
